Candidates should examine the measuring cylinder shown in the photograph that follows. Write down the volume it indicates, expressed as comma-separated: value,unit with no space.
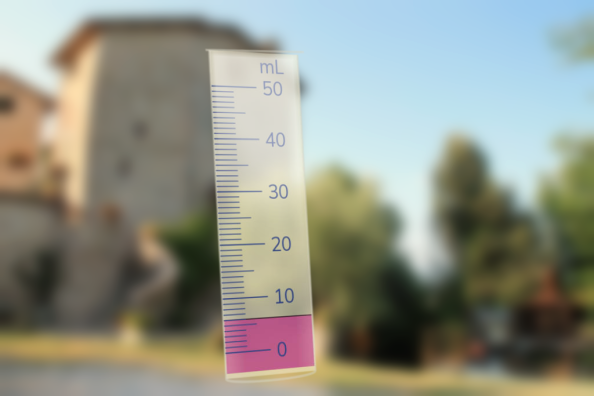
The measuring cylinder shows 6,mL
